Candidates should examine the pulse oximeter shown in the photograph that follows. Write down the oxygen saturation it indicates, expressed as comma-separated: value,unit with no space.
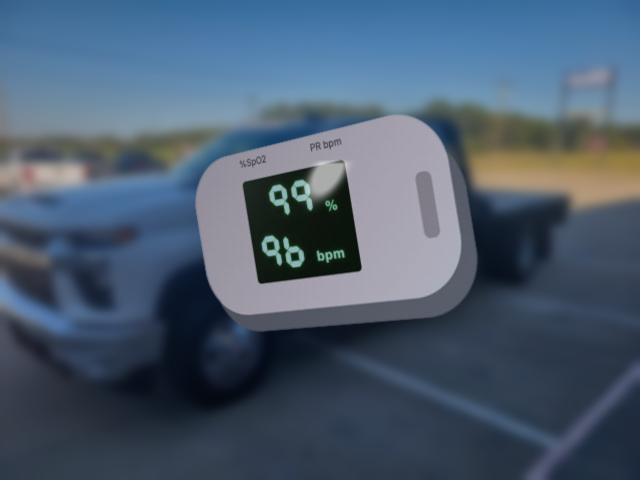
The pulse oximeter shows 99,%
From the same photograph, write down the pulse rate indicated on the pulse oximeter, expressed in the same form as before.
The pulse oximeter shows 96,bpm
